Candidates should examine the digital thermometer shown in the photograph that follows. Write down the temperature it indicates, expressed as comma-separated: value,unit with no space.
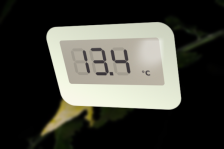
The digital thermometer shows 13.4,°C
